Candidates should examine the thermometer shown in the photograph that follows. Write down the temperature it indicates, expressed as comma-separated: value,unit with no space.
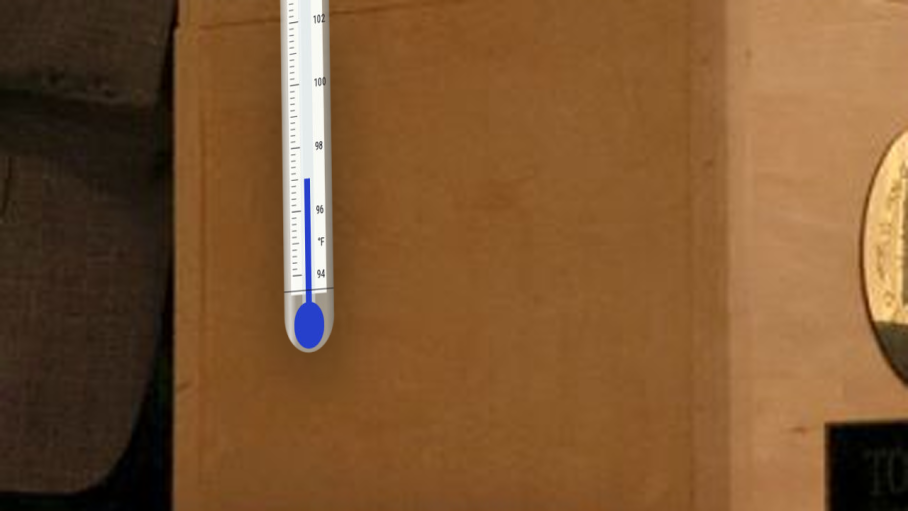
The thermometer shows 97,°F
